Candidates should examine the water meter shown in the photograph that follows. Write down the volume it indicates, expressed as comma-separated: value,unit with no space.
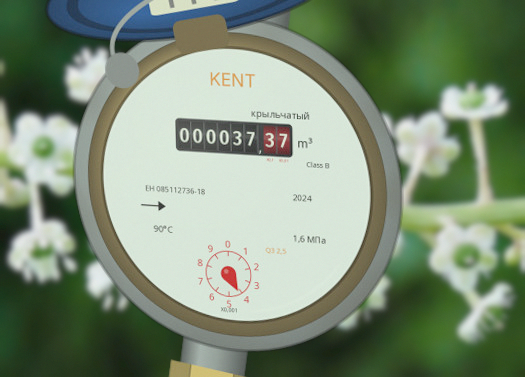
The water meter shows 37.374,m³
